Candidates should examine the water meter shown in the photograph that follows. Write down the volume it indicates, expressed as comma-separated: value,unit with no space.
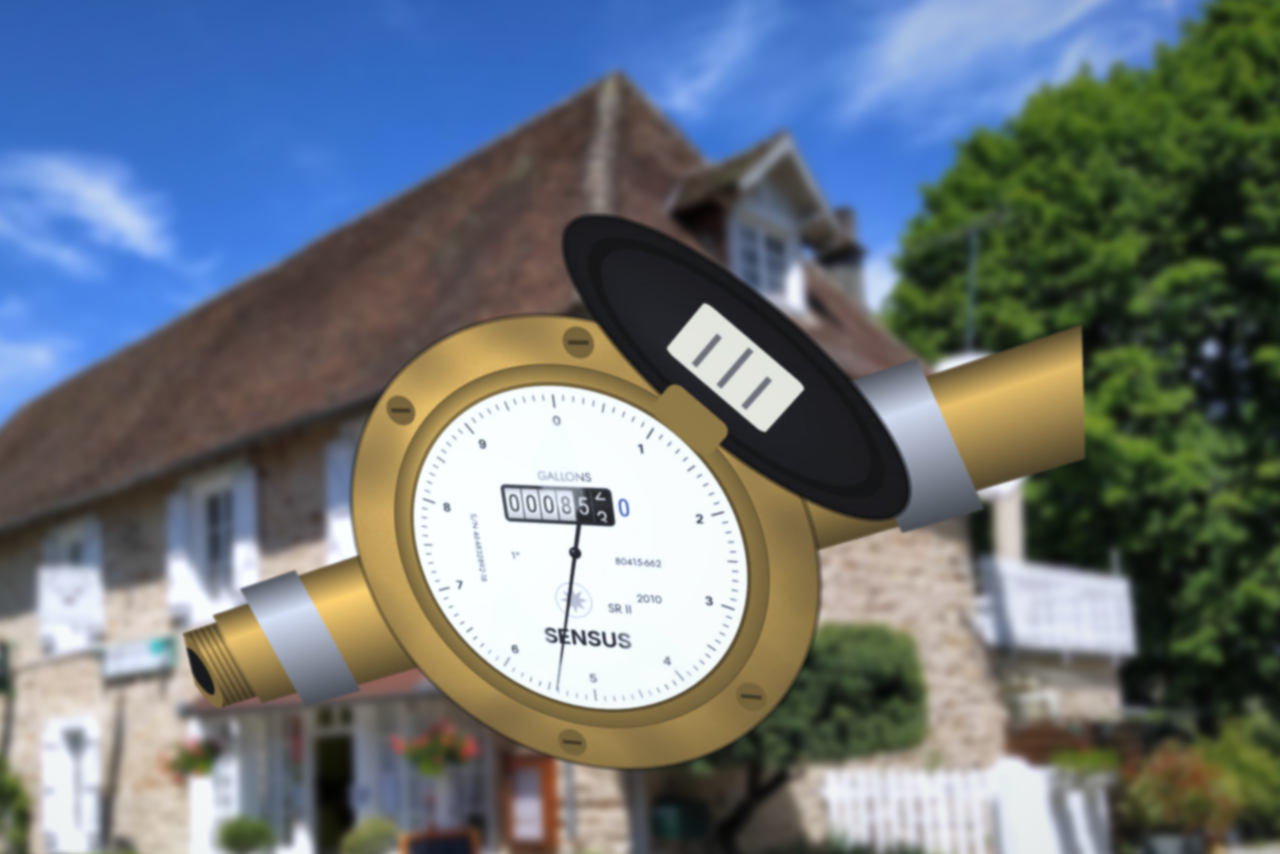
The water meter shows 8525.4,gal
